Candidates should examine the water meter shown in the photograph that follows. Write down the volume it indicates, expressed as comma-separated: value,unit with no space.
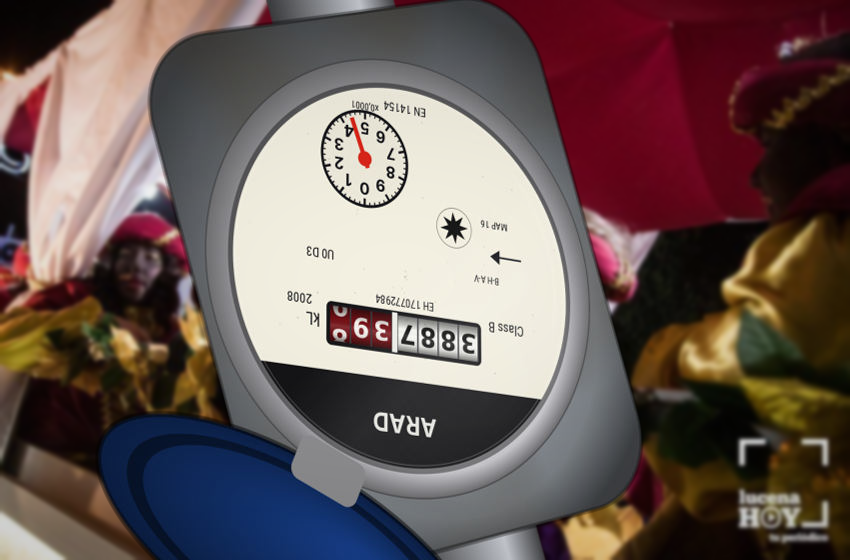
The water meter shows 3887.3984,kL
